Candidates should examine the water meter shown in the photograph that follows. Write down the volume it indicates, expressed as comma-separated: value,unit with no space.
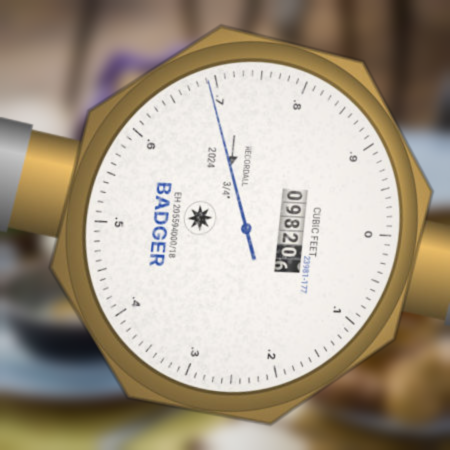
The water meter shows 98205.69,ft³
